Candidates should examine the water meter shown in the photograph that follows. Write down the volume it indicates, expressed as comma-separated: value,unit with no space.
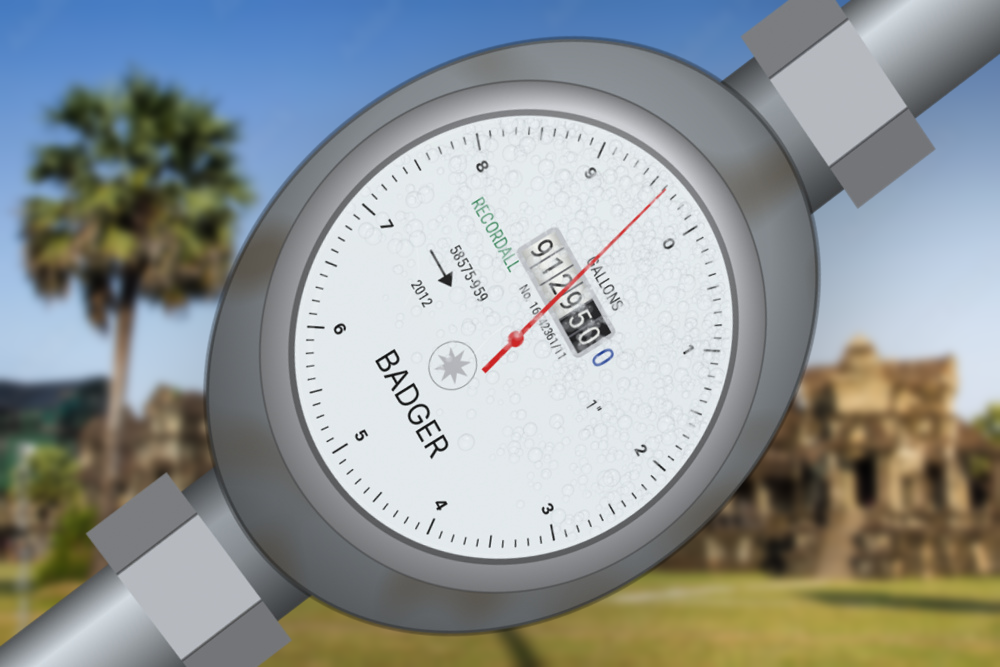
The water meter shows 9129499.6,gal
